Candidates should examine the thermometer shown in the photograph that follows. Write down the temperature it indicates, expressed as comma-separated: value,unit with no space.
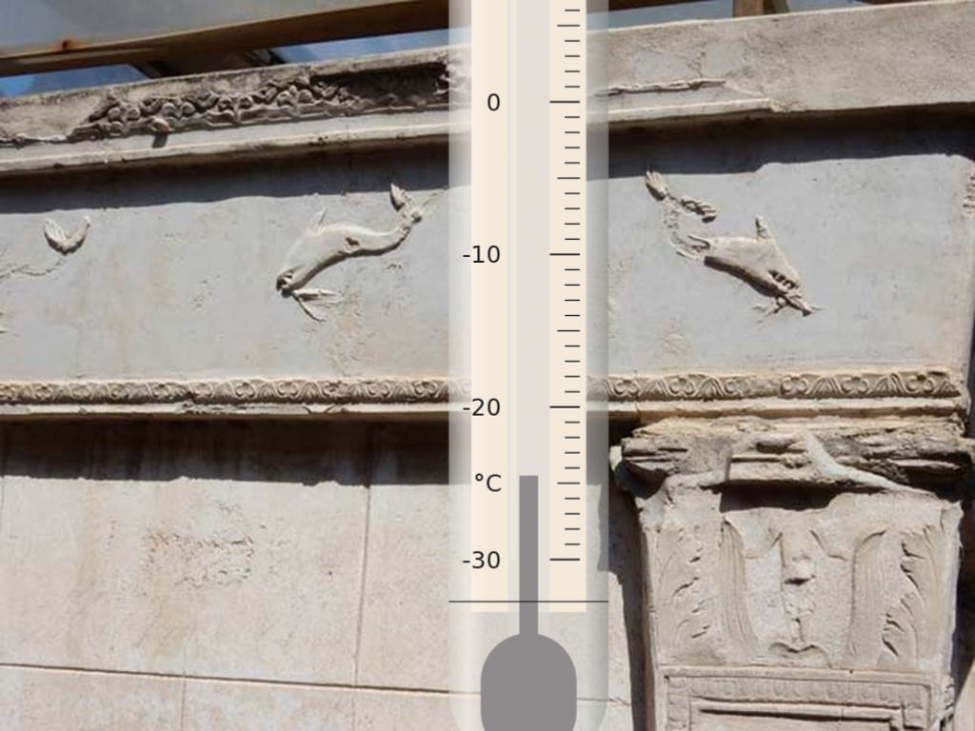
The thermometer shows -24.5,°C
